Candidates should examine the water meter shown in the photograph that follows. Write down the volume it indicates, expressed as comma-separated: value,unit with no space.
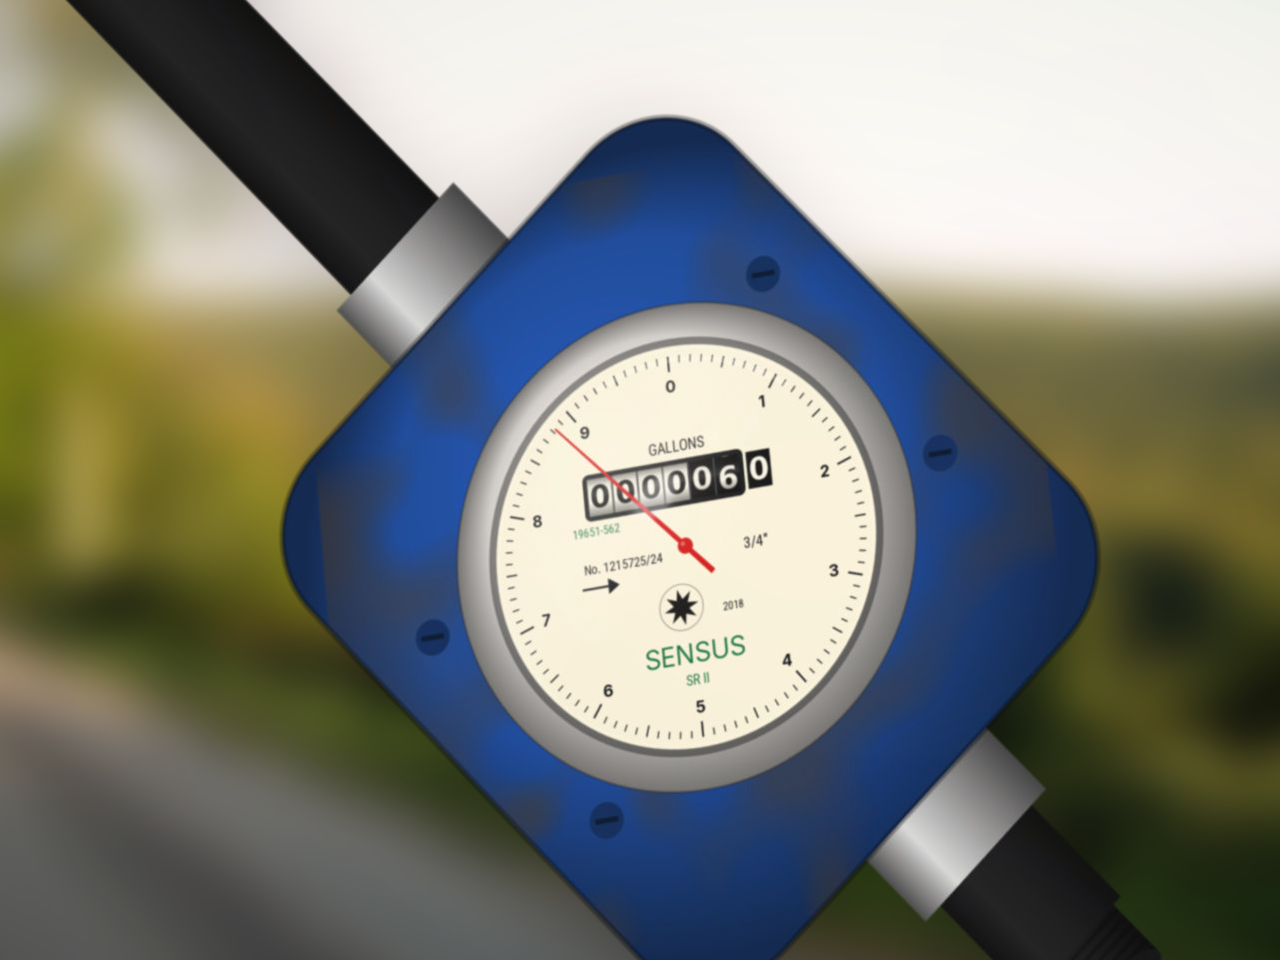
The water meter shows 58.8,gal
